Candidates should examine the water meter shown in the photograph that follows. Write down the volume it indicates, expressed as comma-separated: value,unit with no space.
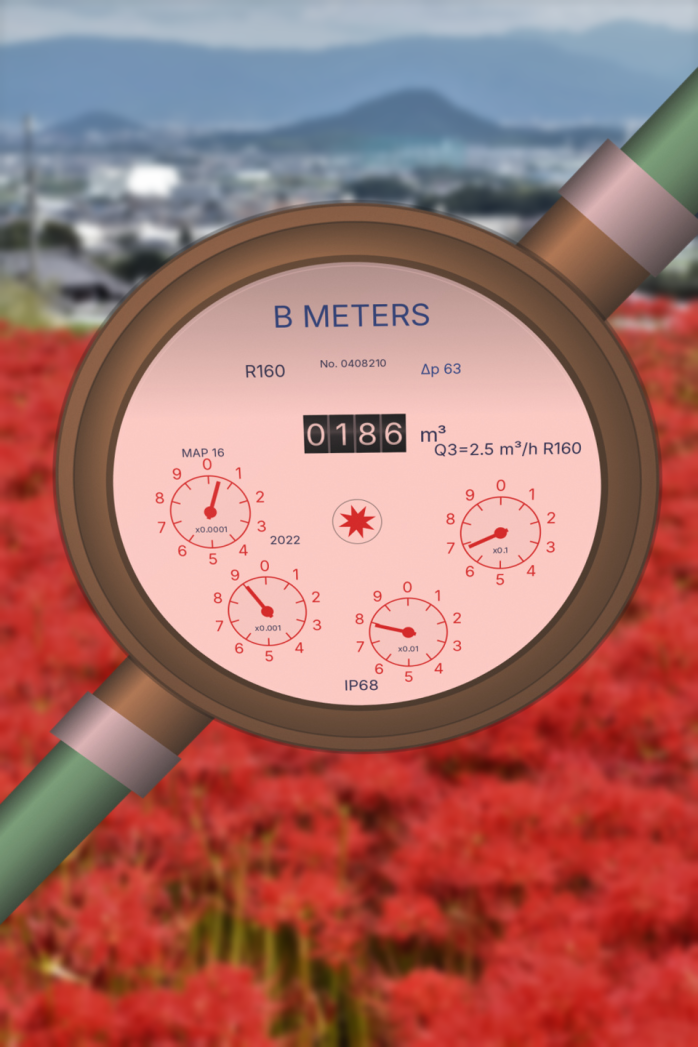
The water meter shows 186.6790,m³
